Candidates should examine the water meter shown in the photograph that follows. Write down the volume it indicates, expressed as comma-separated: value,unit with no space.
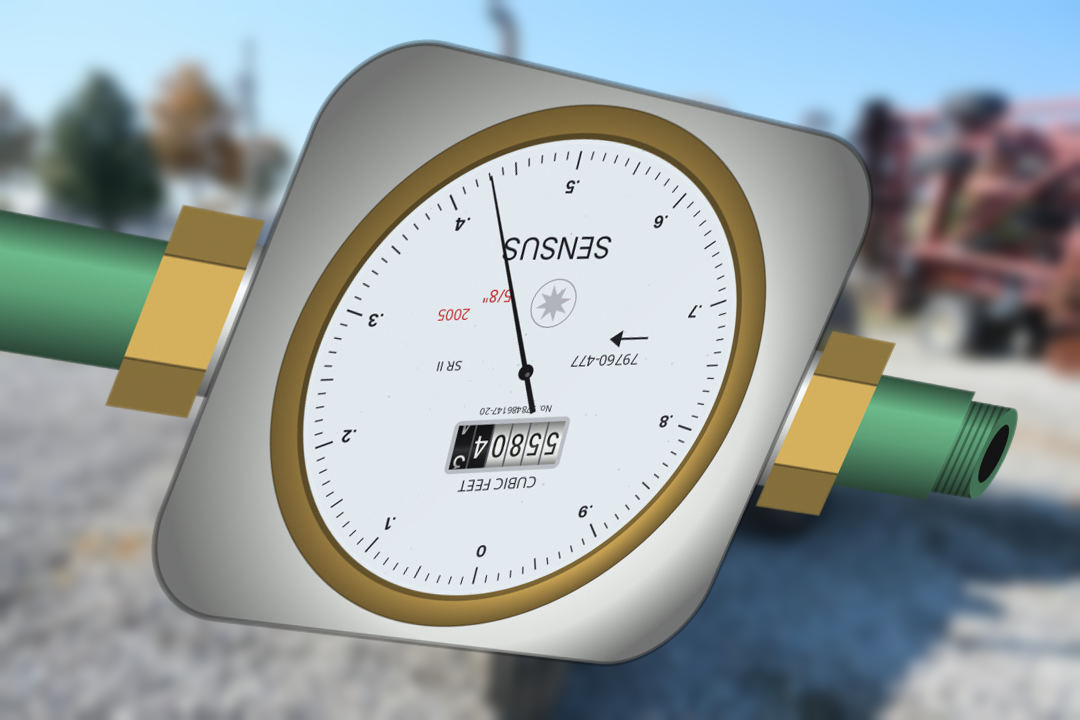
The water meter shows 558043.43,ft³
